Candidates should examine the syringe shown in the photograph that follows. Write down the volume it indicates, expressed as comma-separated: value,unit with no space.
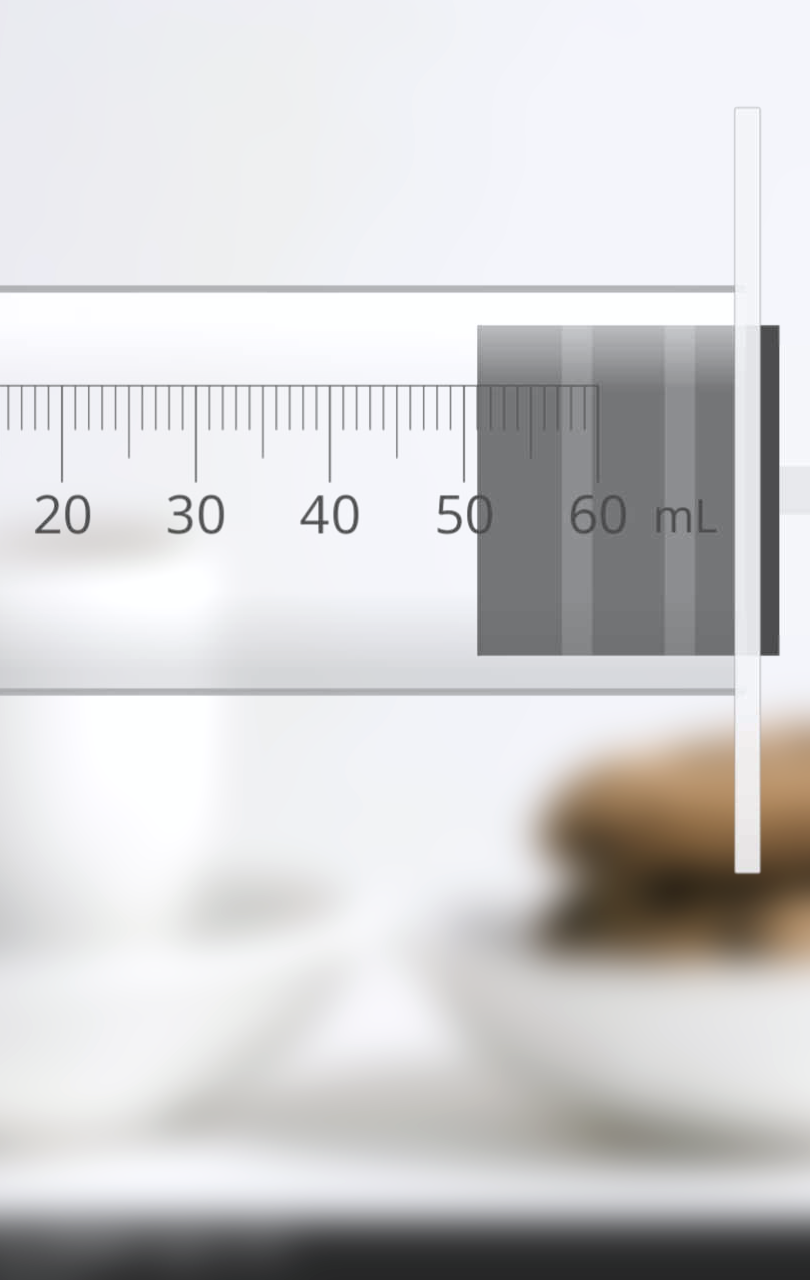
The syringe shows 51,mL
